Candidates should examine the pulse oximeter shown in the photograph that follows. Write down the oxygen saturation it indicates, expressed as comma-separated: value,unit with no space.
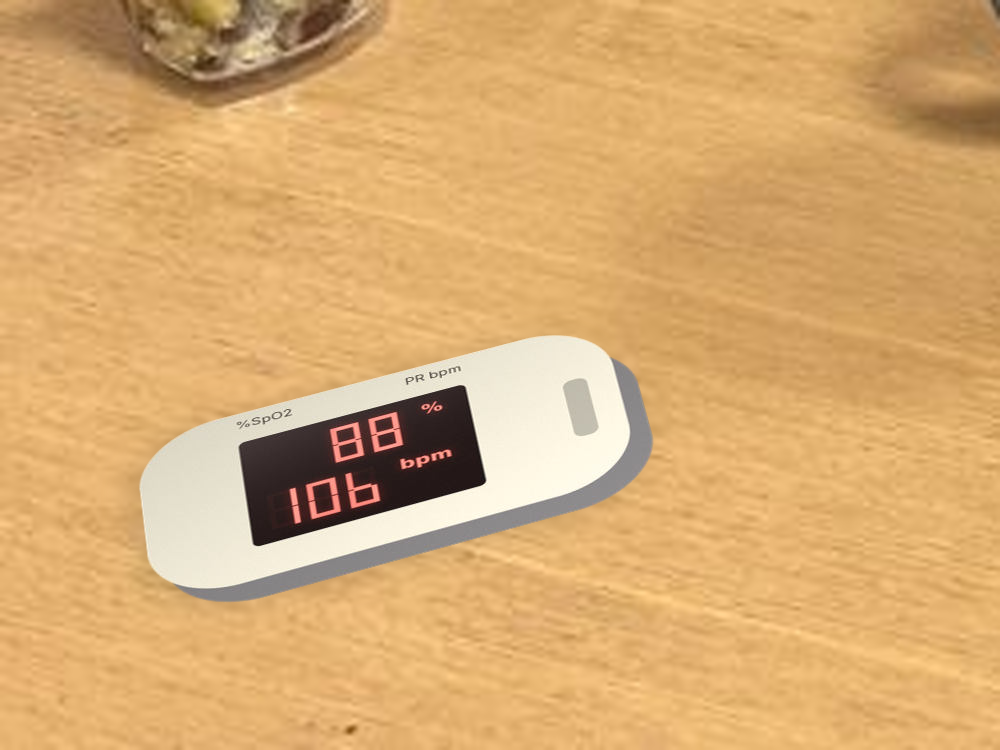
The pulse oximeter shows 88,%
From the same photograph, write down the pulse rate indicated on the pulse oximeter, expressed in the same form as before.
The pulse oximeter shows 106,bpm
